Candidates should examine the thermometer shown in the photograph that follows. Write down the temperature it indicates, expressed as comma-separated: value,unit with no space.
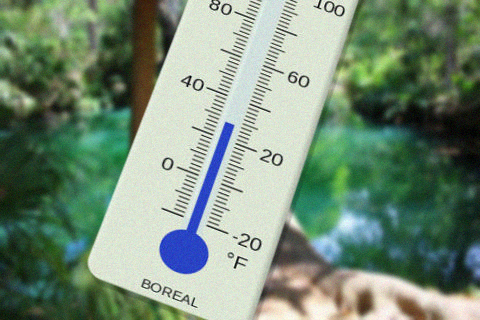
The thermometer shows 28,°F
